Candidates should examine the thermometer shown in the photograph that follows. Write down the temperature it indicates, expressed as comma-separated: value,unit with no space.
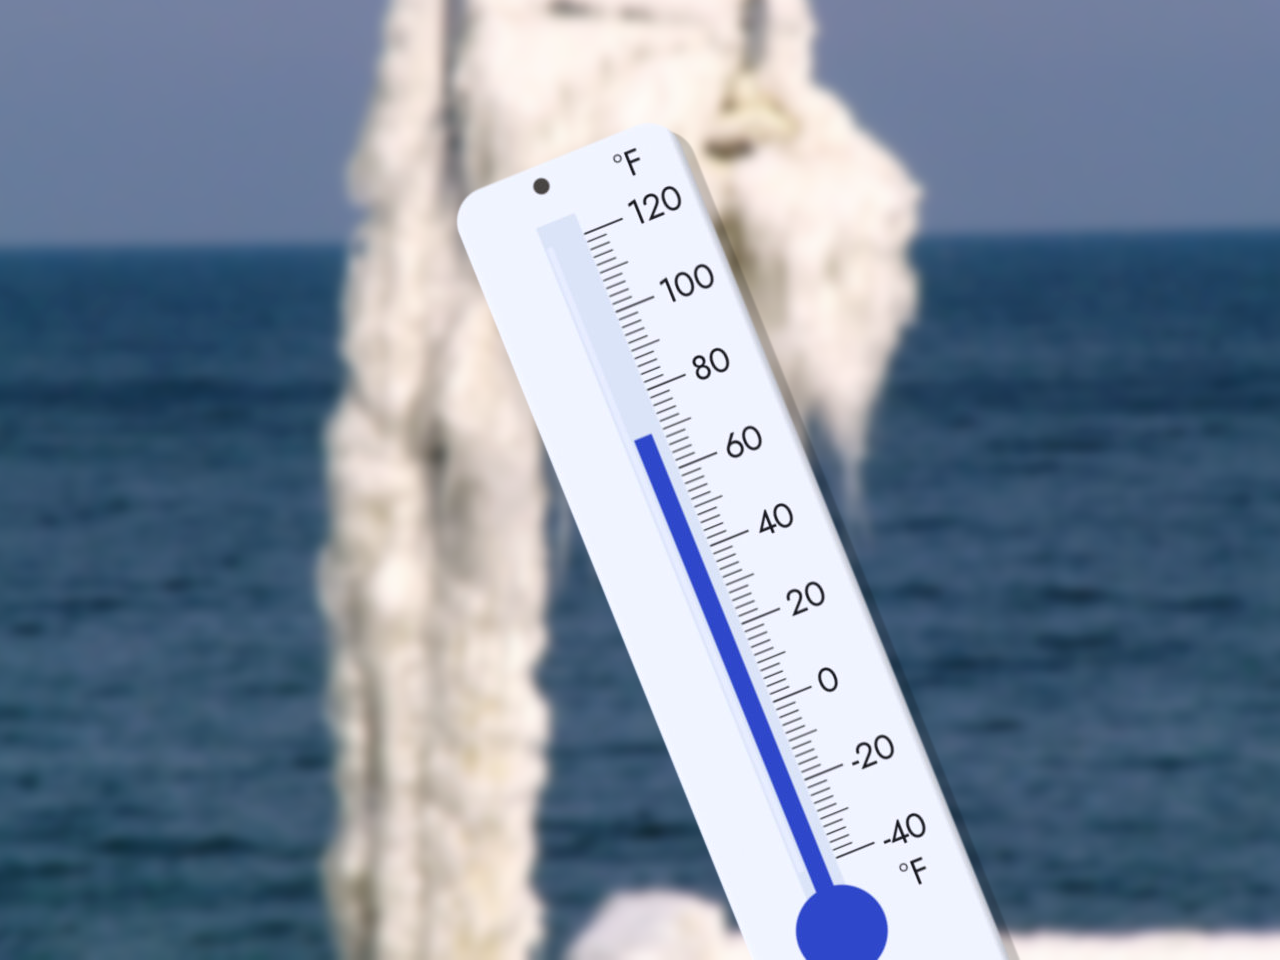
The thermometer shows 70,°F
